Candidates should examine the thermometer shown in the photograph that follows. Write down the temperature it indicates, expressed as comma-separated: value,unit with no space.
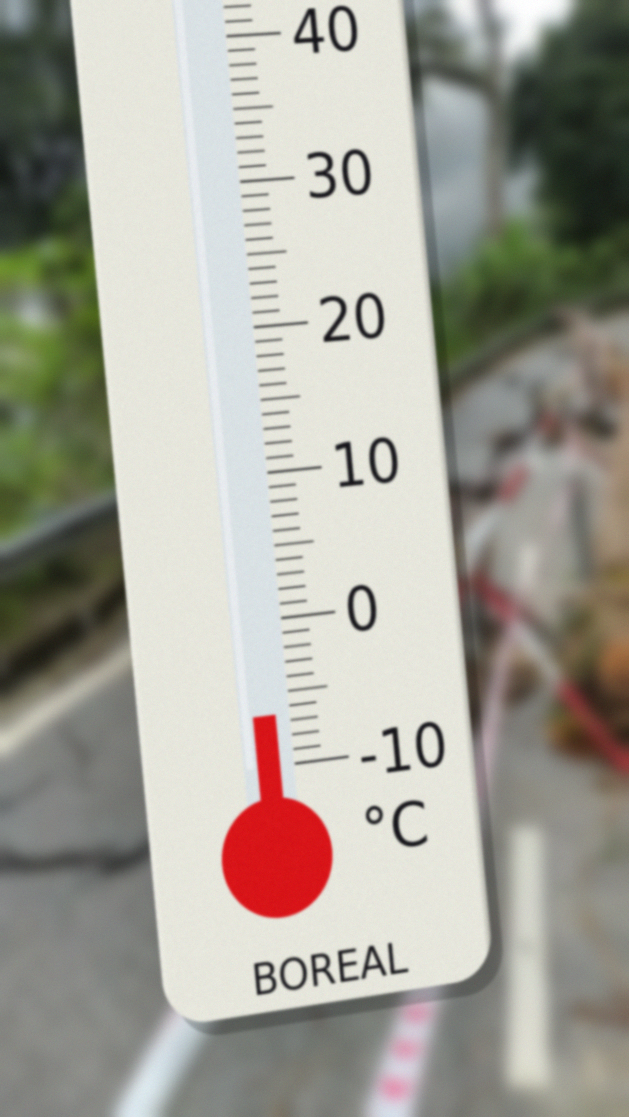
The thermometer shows -6.5,°C
